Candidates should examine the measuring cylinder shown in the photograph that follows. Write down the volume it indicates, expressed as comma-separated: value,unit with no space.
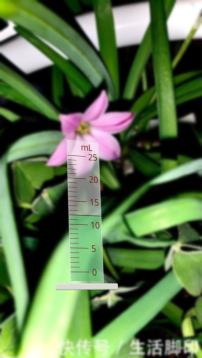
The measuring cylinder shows 12,mL
